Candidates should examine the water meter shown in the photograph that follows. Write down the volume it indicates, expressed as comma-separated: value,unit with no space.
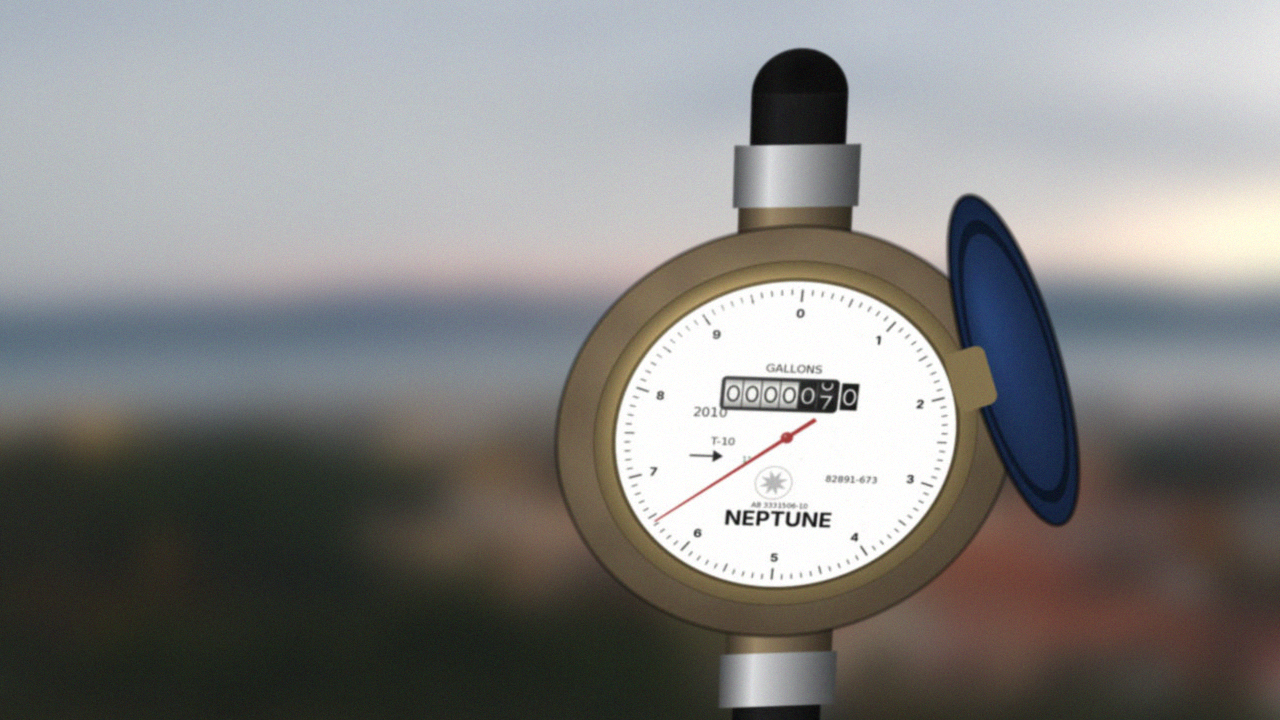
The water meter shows 66.4,gal
